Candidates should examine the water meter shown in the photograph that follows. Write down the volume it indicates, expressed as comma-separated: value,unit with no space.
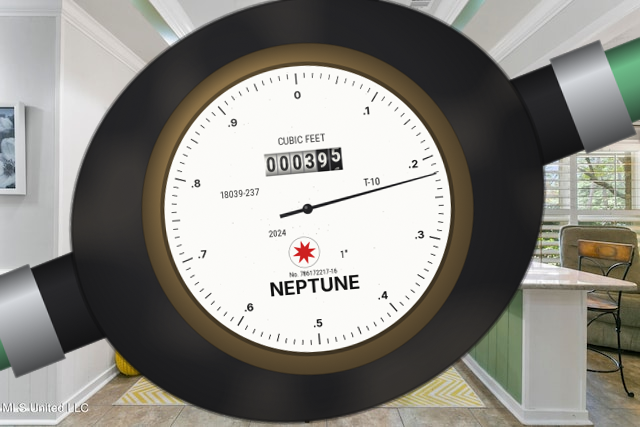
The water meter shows 395.22,ft³
